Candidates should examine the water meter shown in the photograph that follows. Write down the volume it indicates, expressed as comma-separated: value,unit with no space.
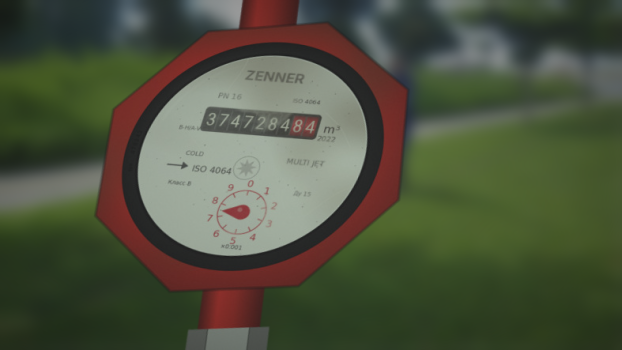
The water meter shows 3747284.847,m³
